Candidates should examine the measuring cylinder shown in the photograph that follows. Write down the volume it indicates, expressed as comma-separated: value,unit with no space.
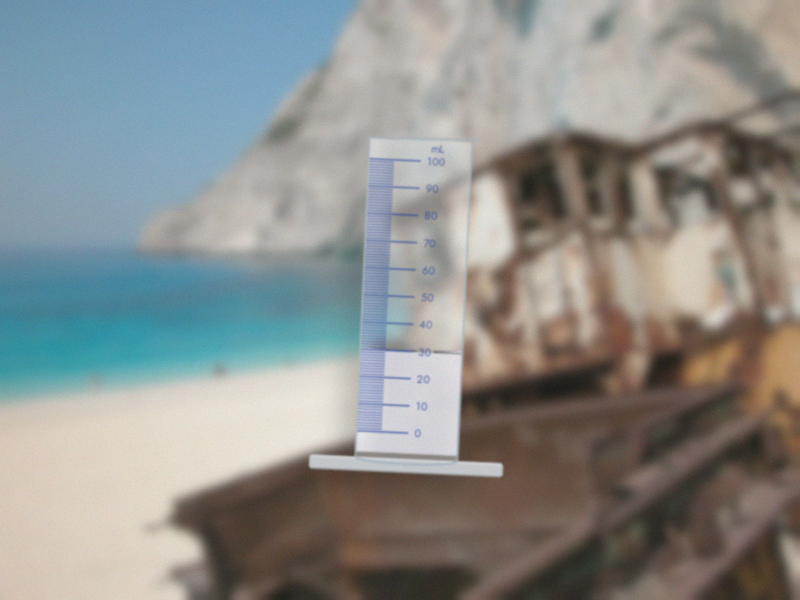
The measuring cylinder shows 30,mL
